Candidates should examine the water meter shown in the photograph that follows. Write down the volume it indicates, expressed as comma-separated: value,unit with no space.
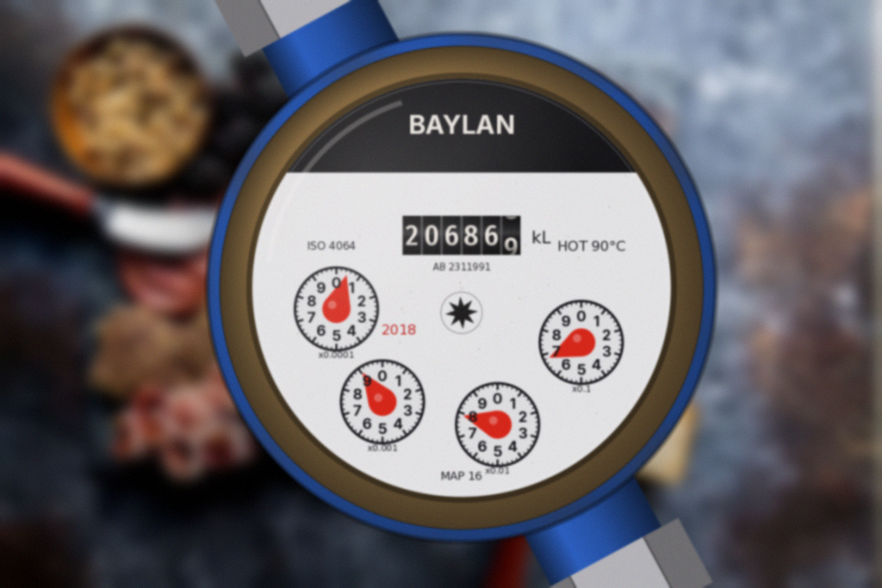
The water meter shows 206868.6790,kL
